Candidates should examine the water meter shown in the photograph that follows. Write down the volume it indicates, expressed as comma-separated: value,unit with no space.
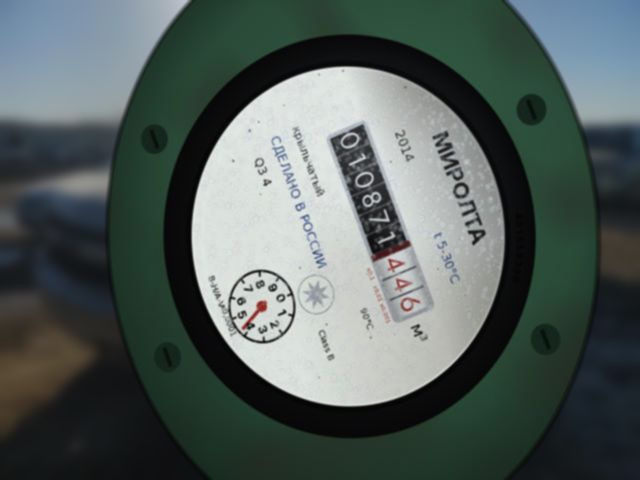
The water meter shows 10871.4464,m³
